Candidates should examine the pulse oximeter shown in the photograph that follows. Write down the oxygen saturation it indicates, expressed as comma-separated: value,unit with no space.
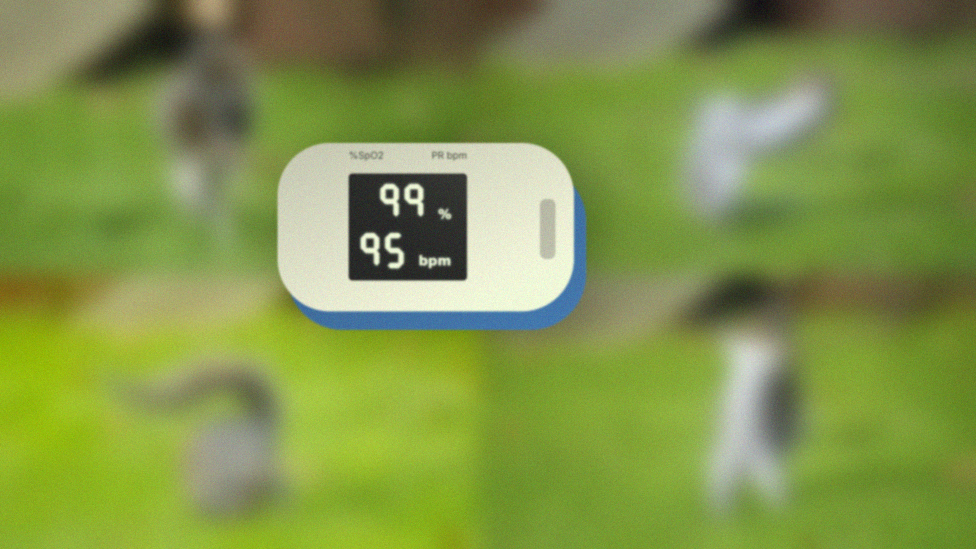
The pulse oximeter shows 99,%
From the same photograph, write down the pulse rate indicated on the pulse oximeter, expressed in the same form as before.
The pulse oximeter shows 95,bpm
